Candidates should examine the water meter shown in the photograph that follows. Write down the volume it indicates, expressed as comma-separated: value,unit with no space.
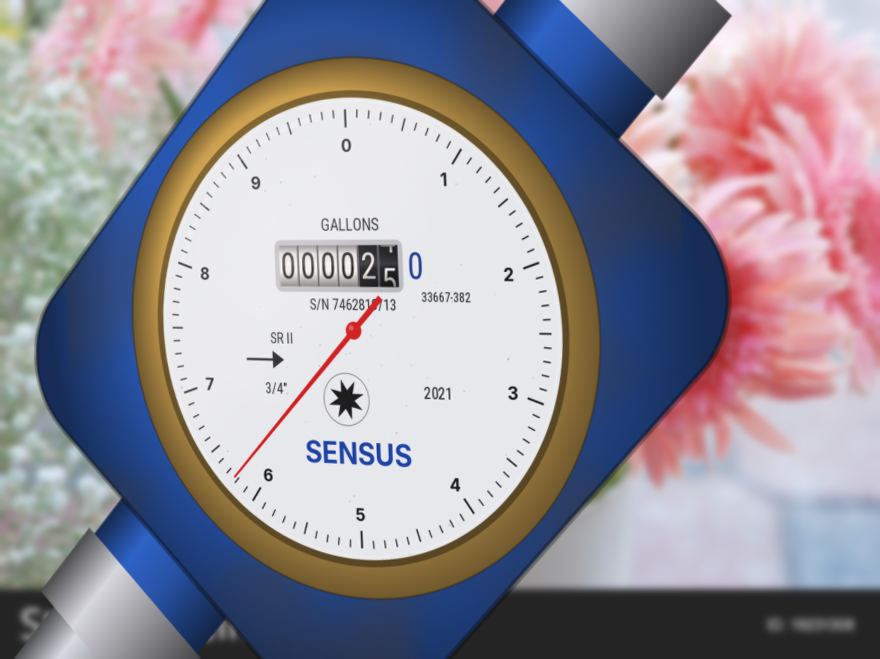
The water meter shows 246.2,gal
